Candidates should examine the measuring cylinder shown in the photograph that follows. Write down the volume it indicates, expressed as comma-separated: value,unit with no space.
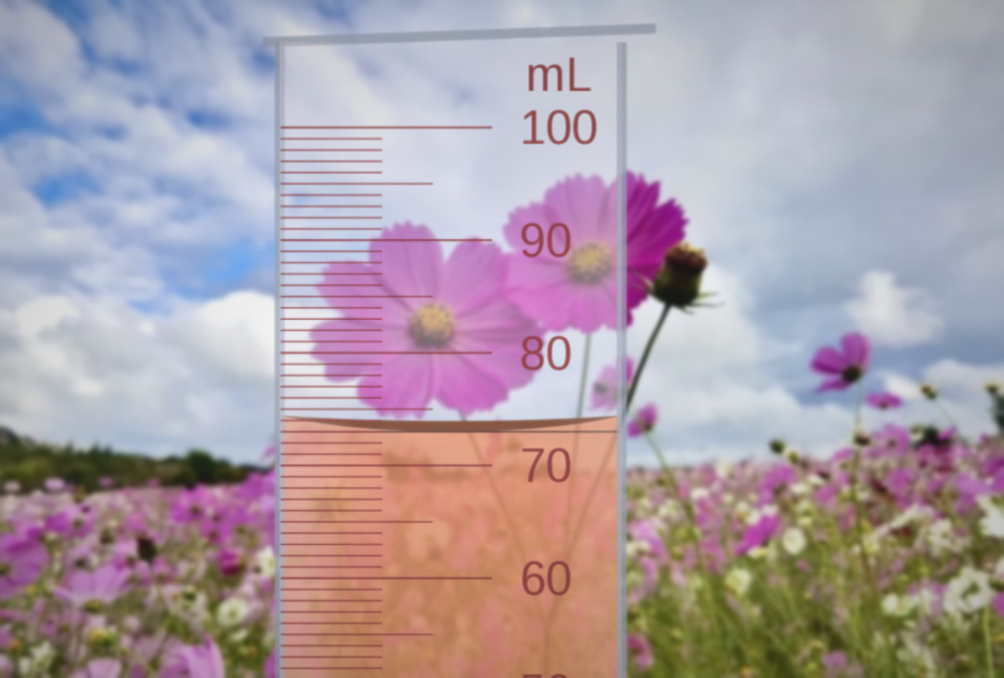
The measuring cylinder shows 73,mL
